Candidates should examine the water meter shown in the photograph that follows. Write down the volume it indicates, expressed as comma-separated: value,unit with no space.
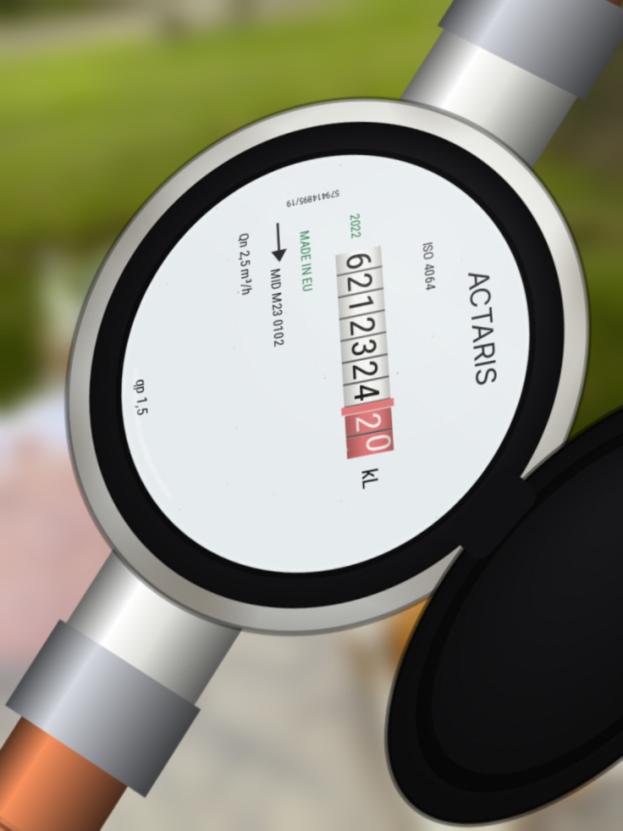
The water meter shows 6212324.20,kL
